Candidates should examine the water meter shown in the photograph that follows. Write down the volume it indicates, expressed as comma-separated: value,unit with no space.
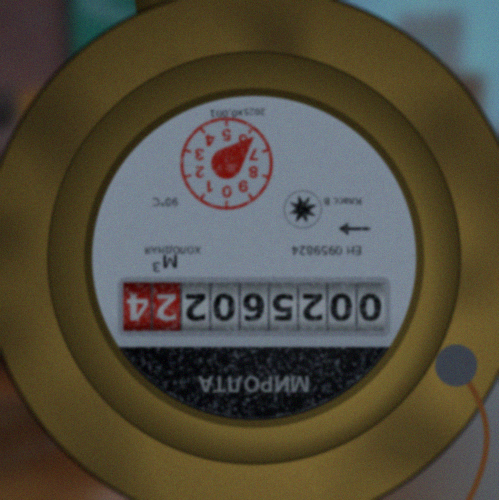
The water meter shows 25602.246,m³
